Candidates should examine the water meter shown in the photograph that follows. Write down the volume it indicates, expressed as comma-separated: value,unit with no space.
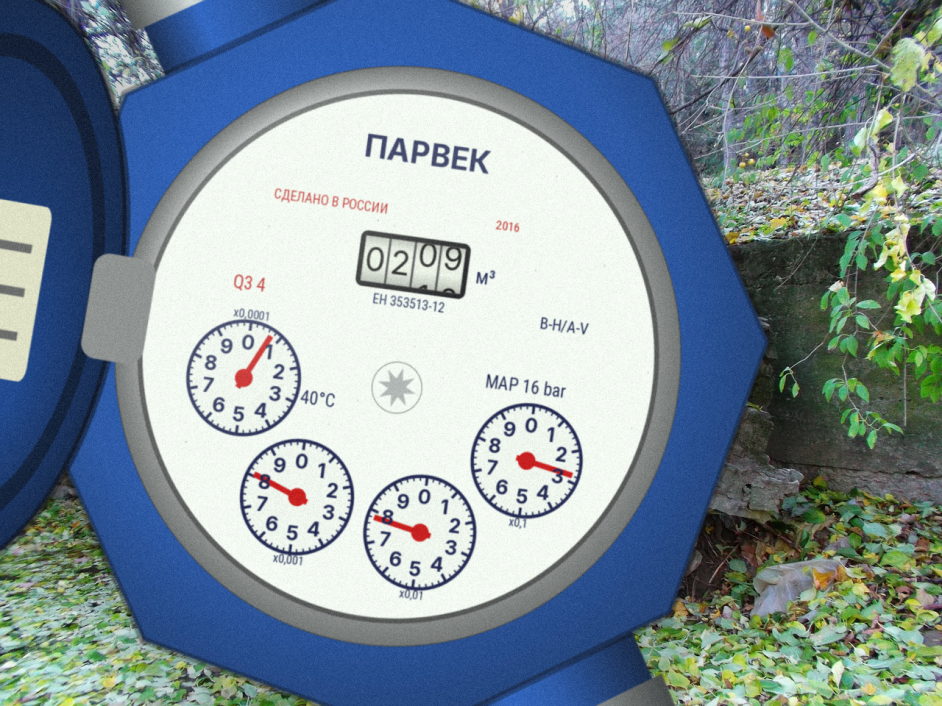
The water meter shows 209.2780,m³
